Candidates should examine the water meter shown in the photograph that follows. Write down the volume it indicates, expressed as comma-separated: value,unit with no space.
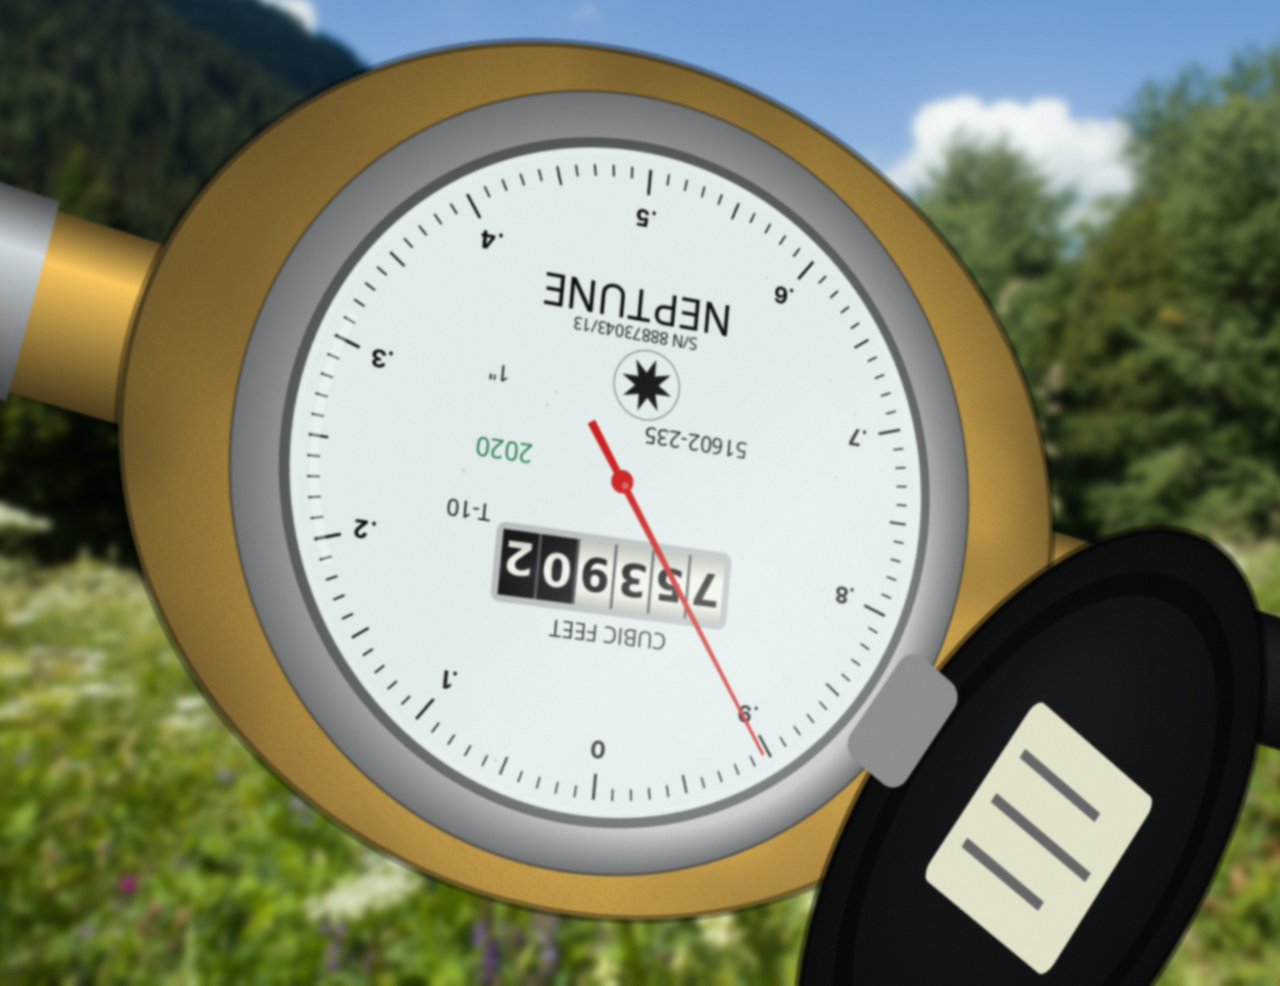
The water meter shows 753901.90,ft³
